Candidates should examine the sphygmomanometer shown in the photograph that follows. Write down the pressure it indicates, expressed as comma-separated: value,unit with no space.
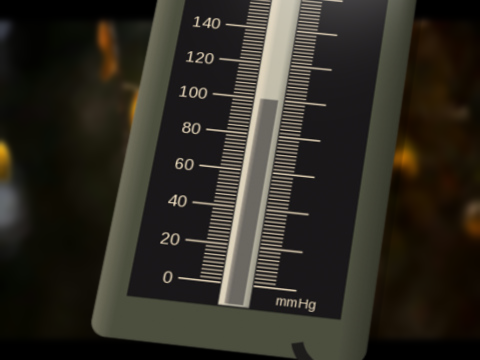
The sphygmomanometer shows 100,mmHg
